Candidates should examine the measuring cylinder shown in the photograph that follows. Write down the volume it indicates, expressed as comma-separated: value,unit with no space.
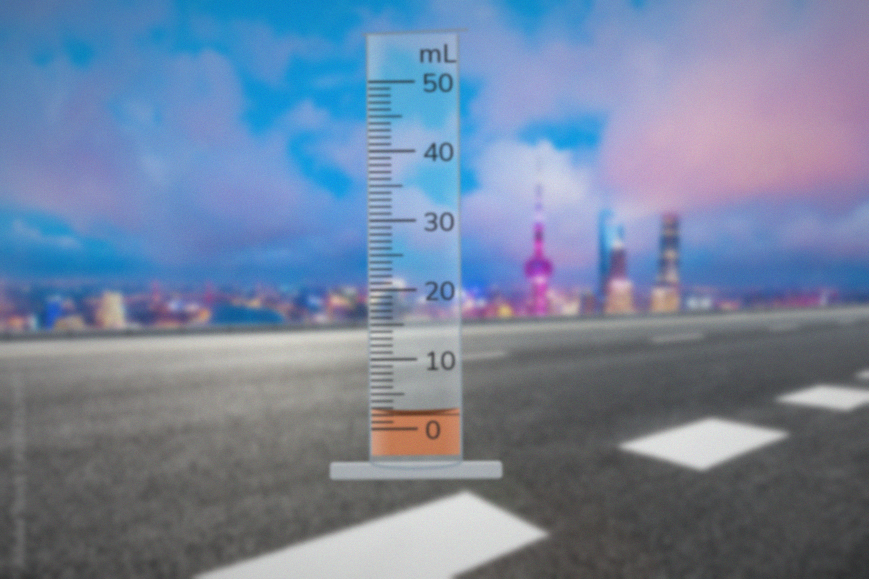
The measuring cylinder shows 2,mL
